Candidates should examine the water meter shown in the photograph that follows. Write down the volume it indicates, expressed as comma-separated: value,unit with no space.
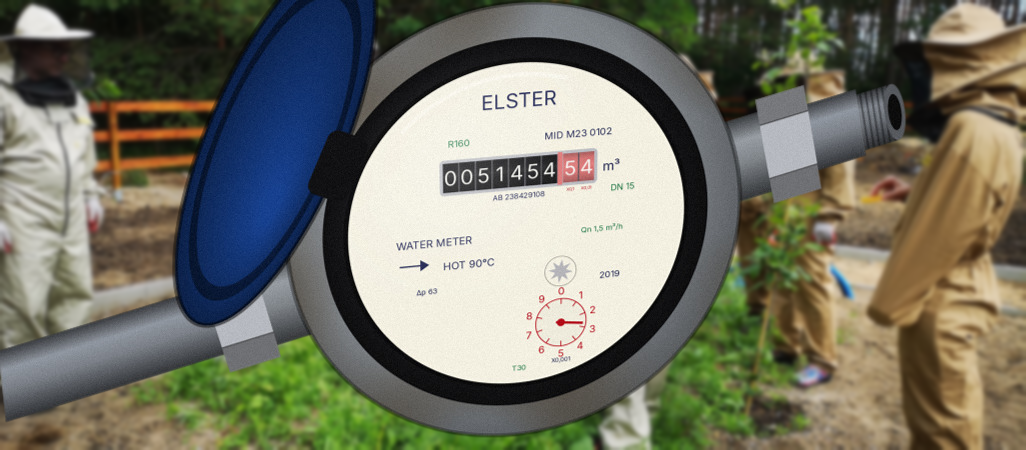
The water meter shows 51454.542,m³
